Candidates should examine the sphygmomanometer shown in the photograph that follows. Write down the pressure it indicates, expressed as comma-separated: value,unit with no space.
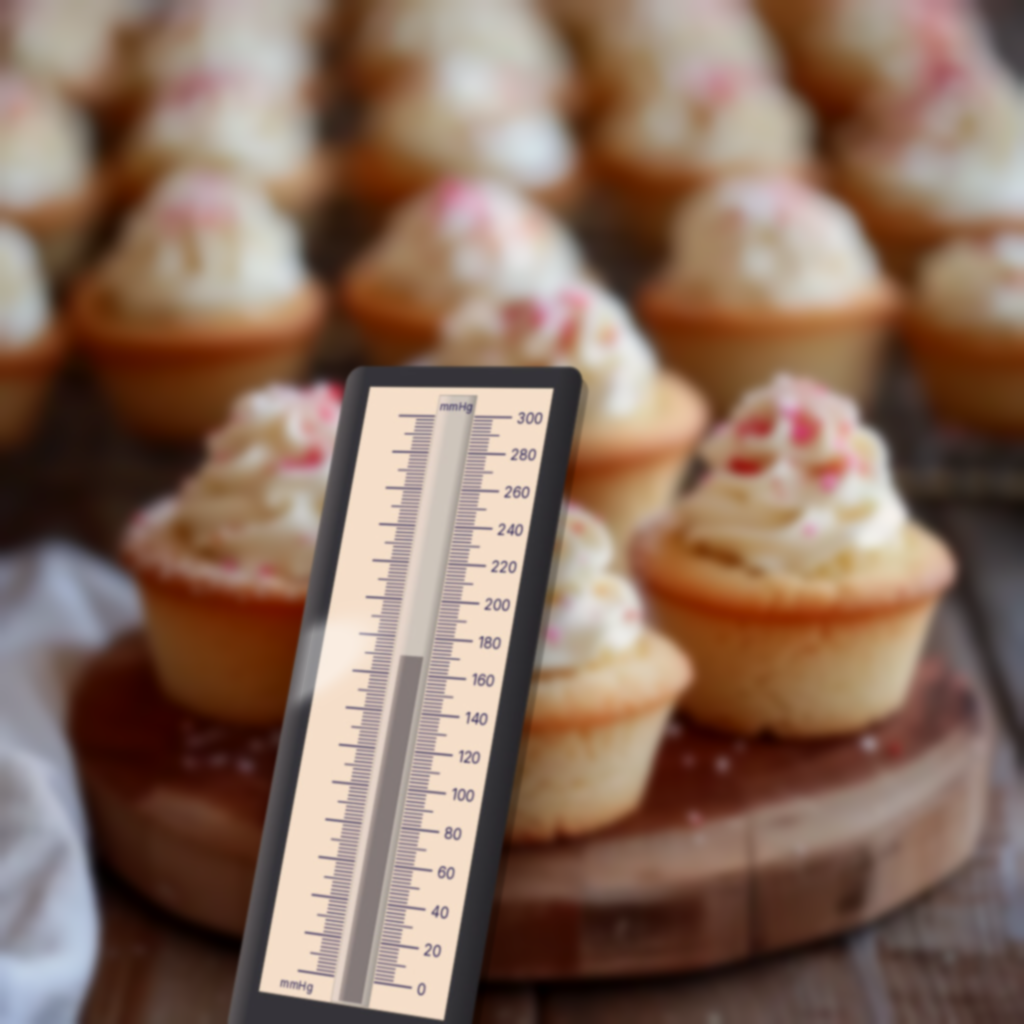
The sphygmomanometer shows 170,mmHg
